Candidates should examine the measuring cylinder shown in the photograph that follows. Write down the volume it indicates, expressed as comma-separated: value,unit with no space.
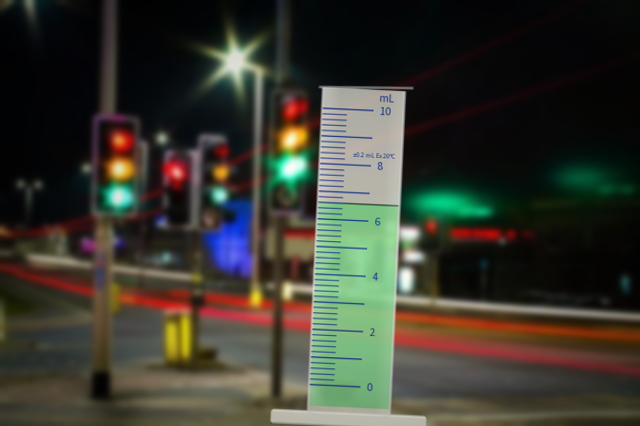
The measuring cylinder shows 6.6,mL
